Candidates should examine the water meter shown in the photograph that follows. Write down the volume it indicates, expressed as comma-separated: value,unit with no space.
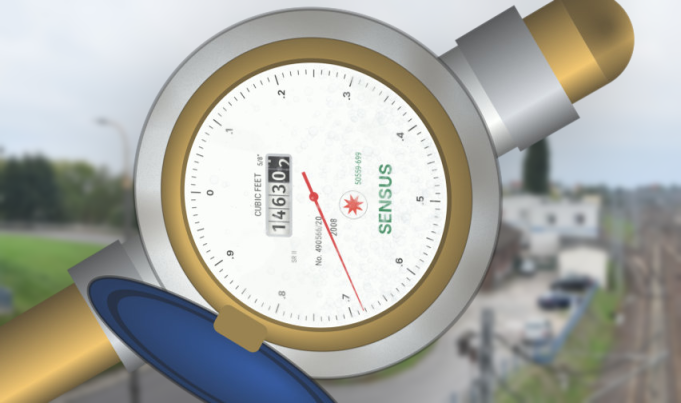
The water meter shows 146301.68,ft³
